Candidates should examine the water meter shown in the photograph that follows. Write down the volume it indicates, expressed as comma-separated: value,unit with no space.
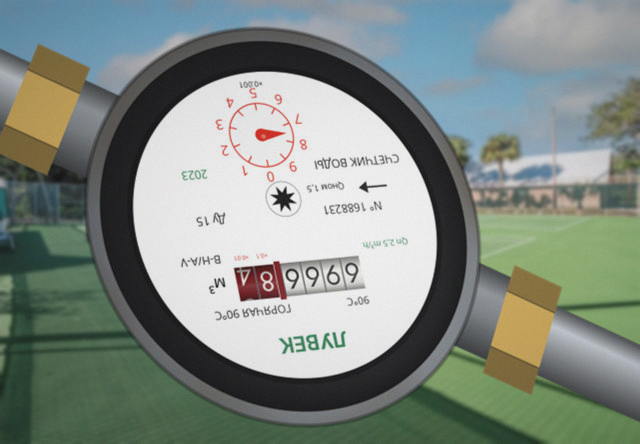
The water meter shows 6966.837,m³
